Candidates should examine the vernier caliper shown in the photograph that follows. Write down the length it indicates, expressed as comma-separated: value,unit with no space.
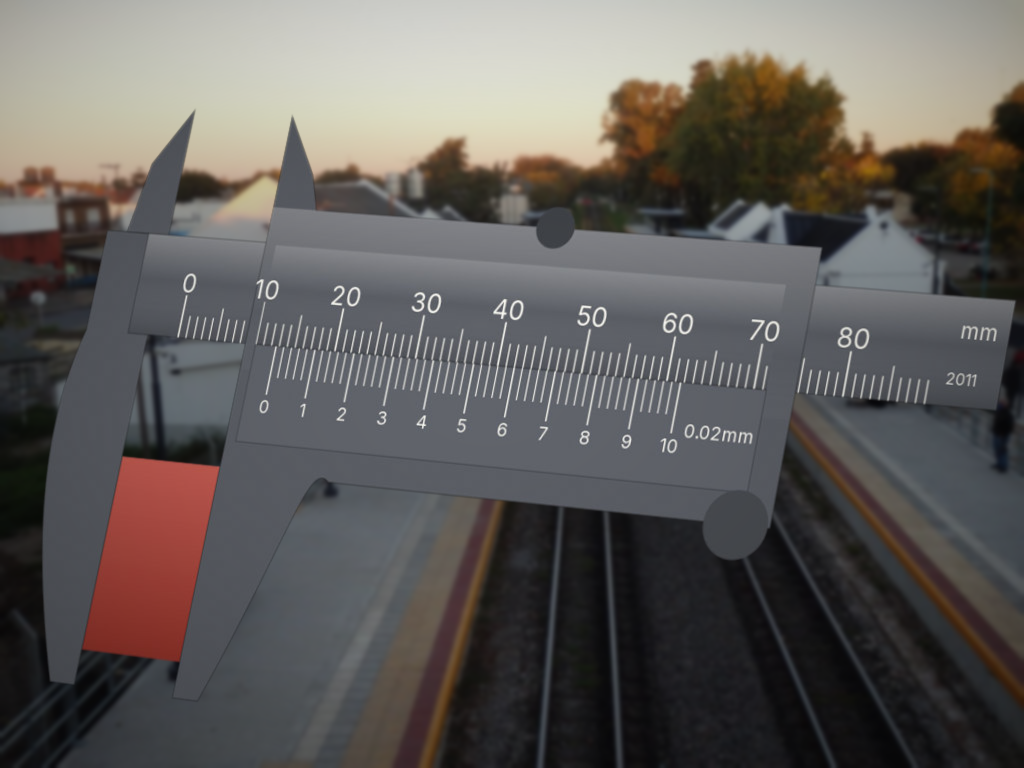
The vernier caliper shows 12.6,mm
